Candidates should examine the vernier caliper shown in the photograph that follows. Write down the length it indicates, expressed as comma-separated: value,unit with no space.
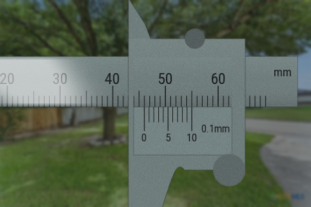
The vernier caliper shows 46.0,mm
